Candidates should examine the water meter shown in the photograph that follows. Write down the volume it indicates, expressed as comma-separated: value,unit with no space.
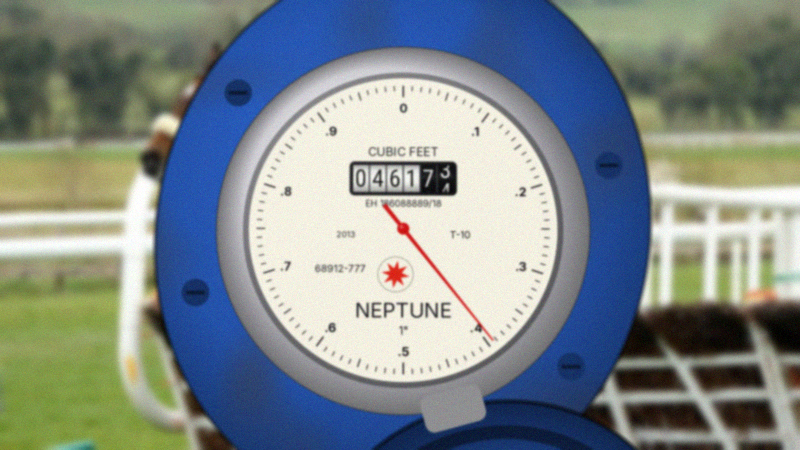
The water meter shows 46173.39,ft³
